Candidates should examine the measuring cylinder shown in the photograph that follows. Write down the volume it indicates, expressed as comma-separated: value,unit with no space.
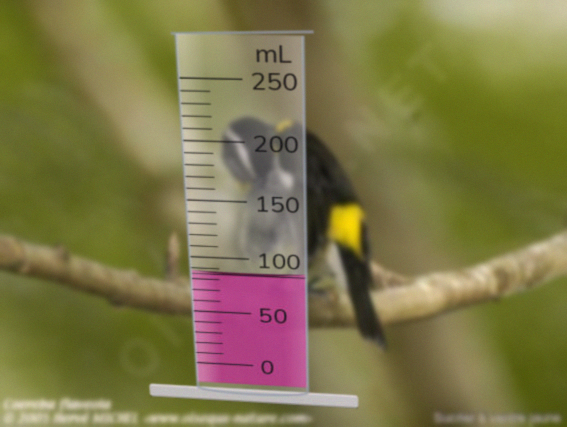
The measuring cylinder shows 85,mL
